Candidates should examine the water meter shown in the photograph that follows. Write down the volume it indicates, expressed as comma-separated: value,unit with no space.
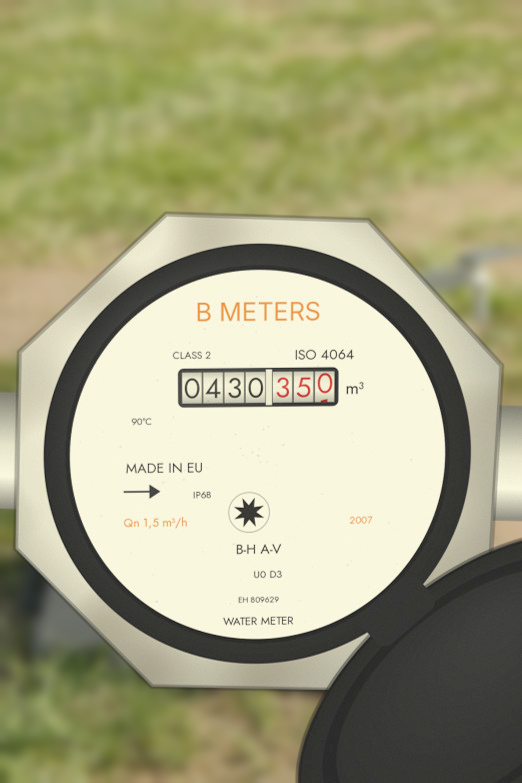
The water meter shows 430.350,m³
